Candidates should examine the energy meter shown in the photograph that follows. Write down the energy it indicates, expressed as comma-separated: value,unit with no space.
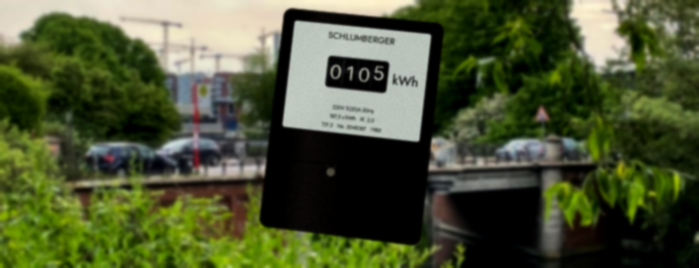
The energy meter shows 105,kWh
